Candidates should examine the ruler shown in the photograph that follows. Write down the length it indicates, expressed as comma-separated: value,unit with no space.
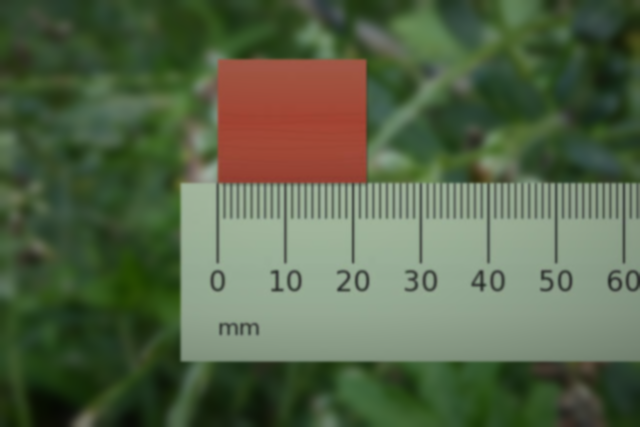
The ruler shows 22,mm
